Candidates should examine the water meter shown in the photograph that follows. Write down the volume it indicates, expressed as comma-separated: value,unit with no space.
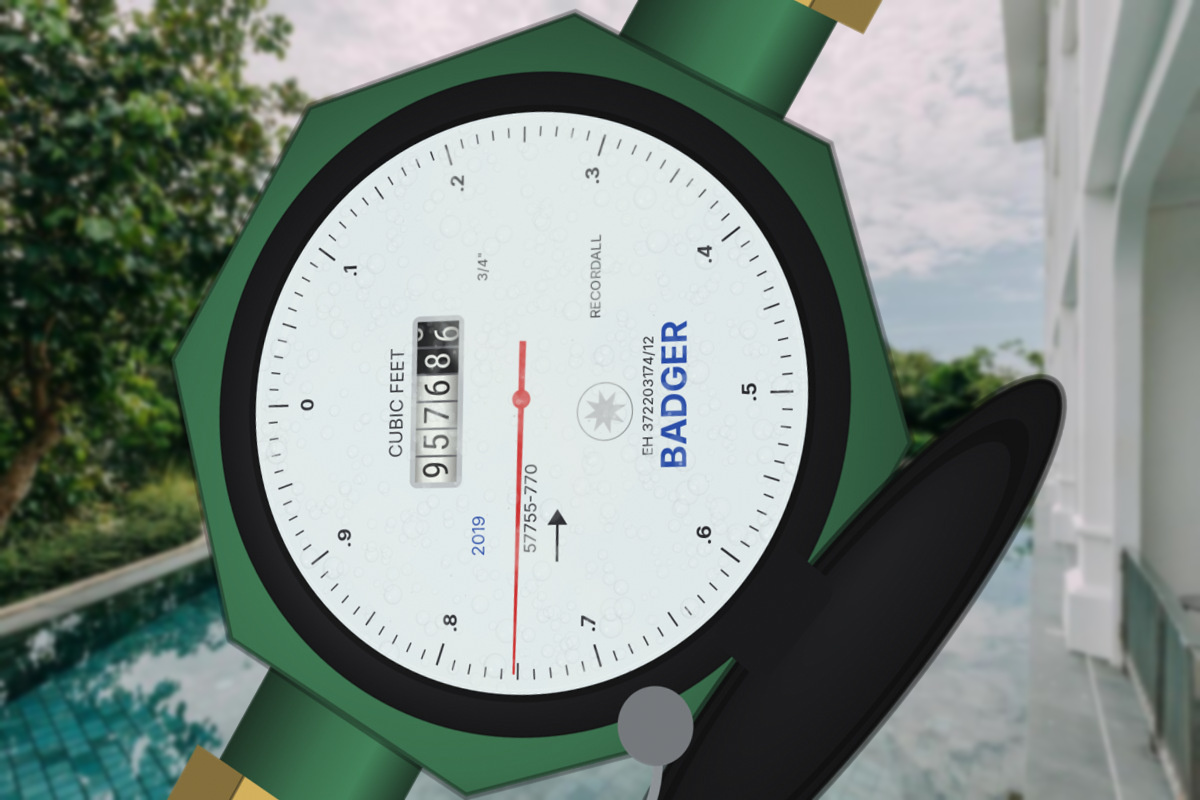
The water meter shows 957685.75,ft³
